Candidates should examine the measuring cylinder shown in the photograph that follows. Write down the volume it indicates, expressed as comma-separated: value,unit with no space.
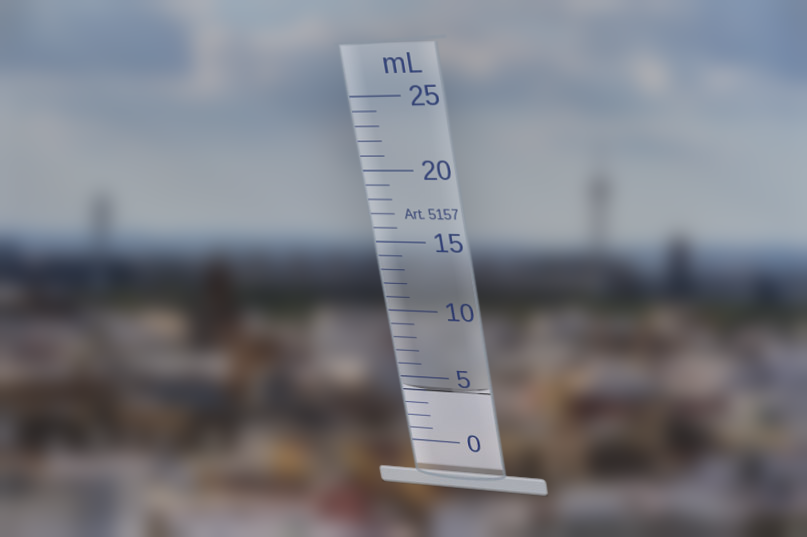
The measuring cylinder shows 4,mL
